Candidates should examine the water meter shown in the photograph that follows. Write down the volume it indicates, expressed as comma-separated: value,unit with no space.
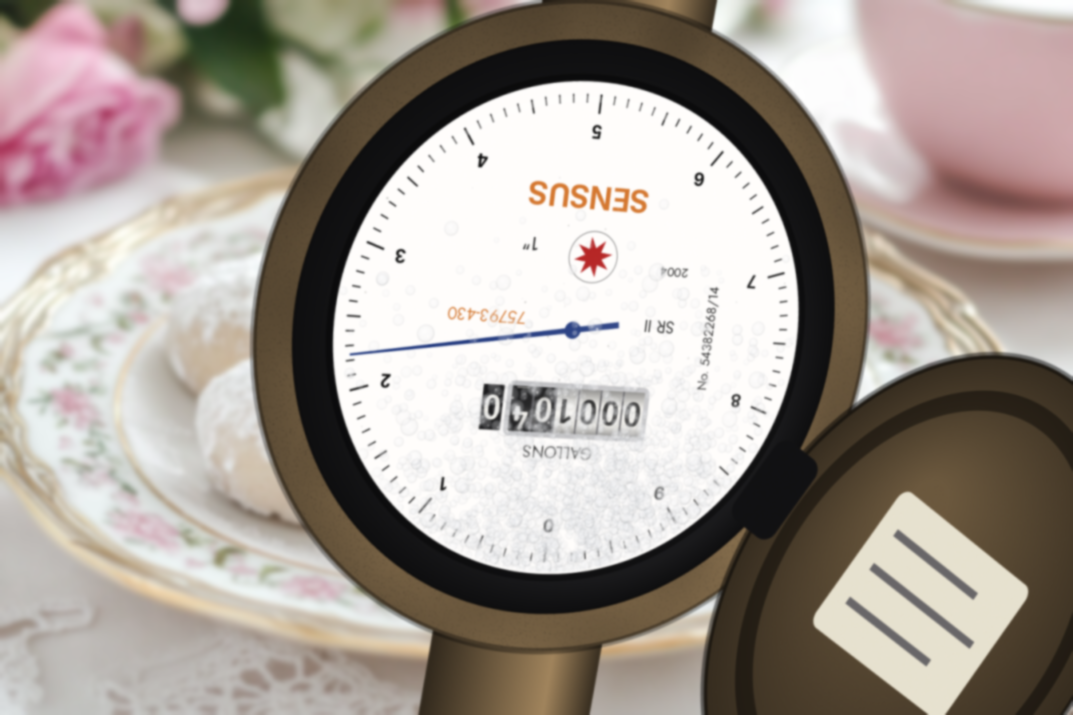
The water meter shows 1042.2,gal
